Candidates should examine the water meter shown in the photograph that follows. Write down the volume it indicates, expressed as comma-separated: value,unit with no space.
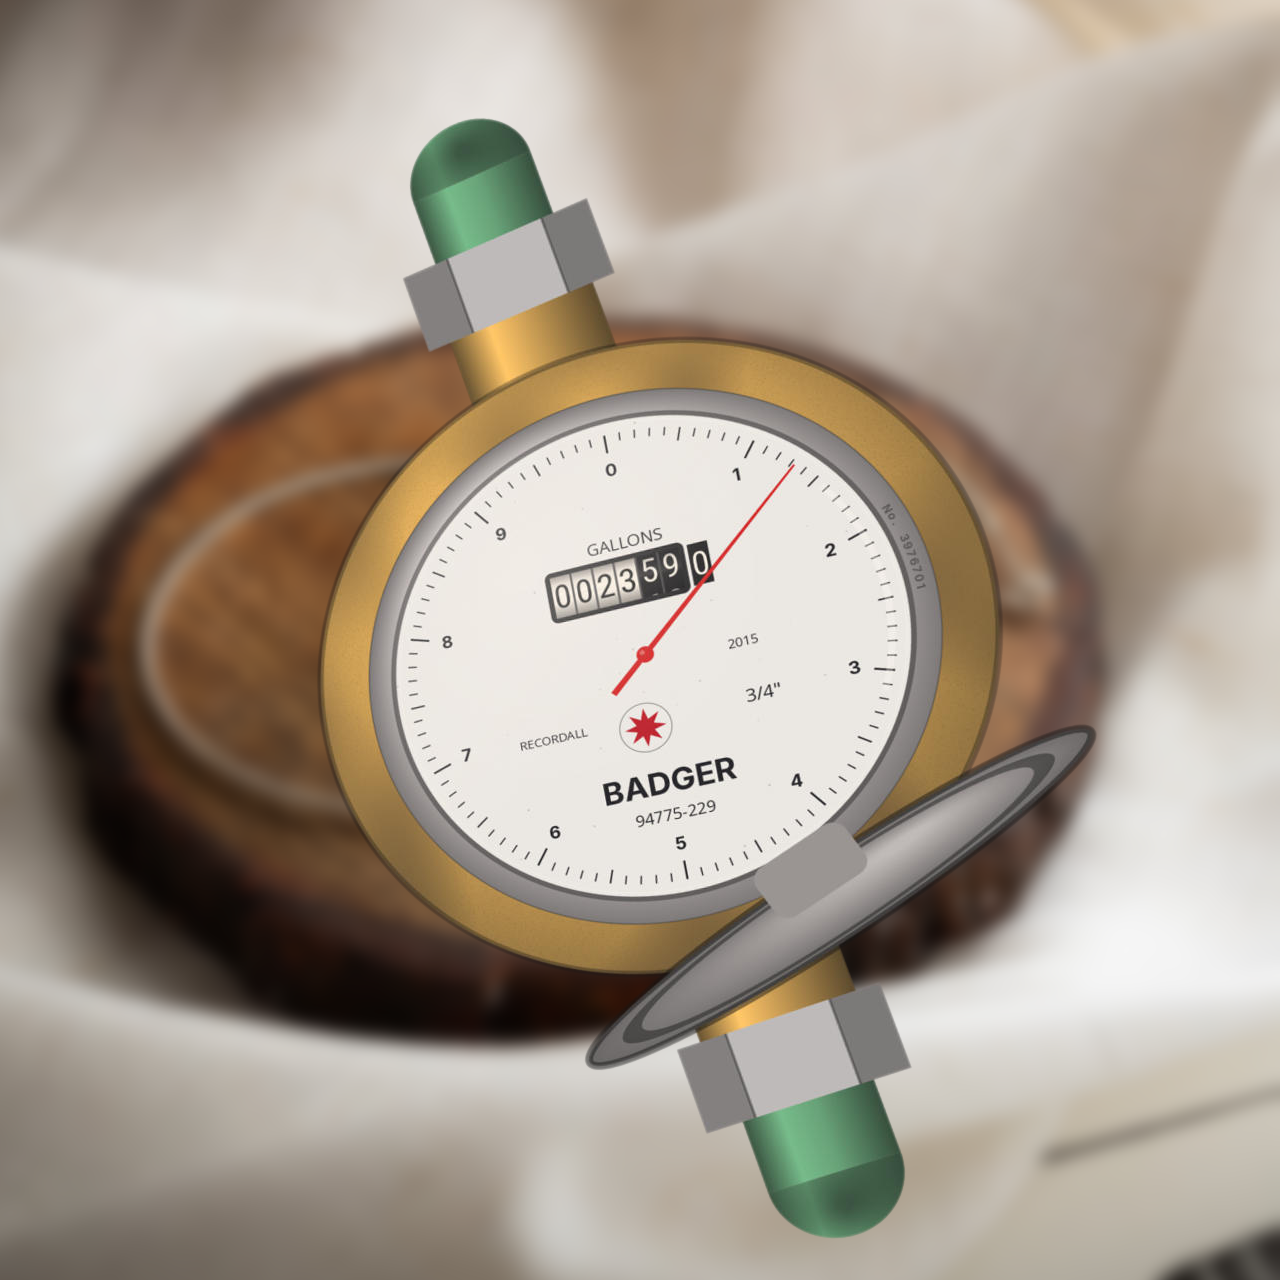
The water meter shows 23591.3,gal
